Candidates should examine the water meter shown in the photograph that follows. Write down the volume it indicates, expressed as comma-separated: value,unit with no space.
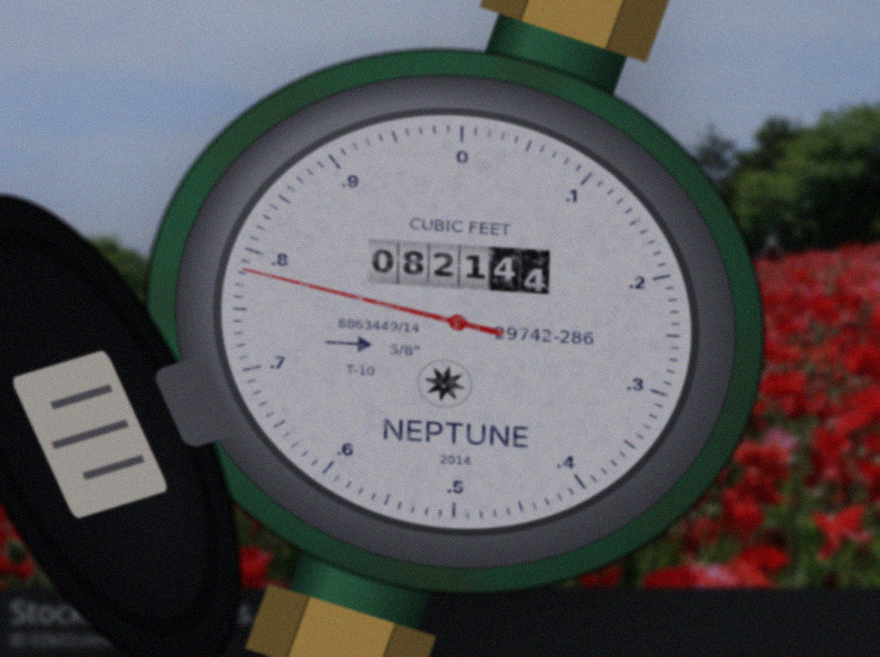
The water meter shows 82143.78,ft³
